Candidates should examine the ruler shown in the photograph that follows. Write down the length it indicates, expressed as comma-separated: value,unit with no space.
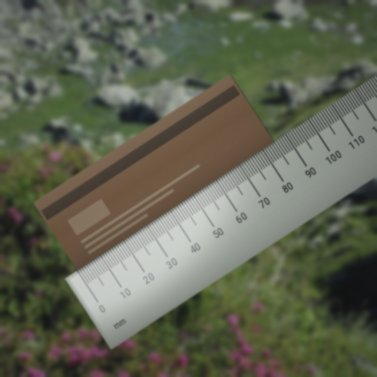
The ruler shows 85,mm
